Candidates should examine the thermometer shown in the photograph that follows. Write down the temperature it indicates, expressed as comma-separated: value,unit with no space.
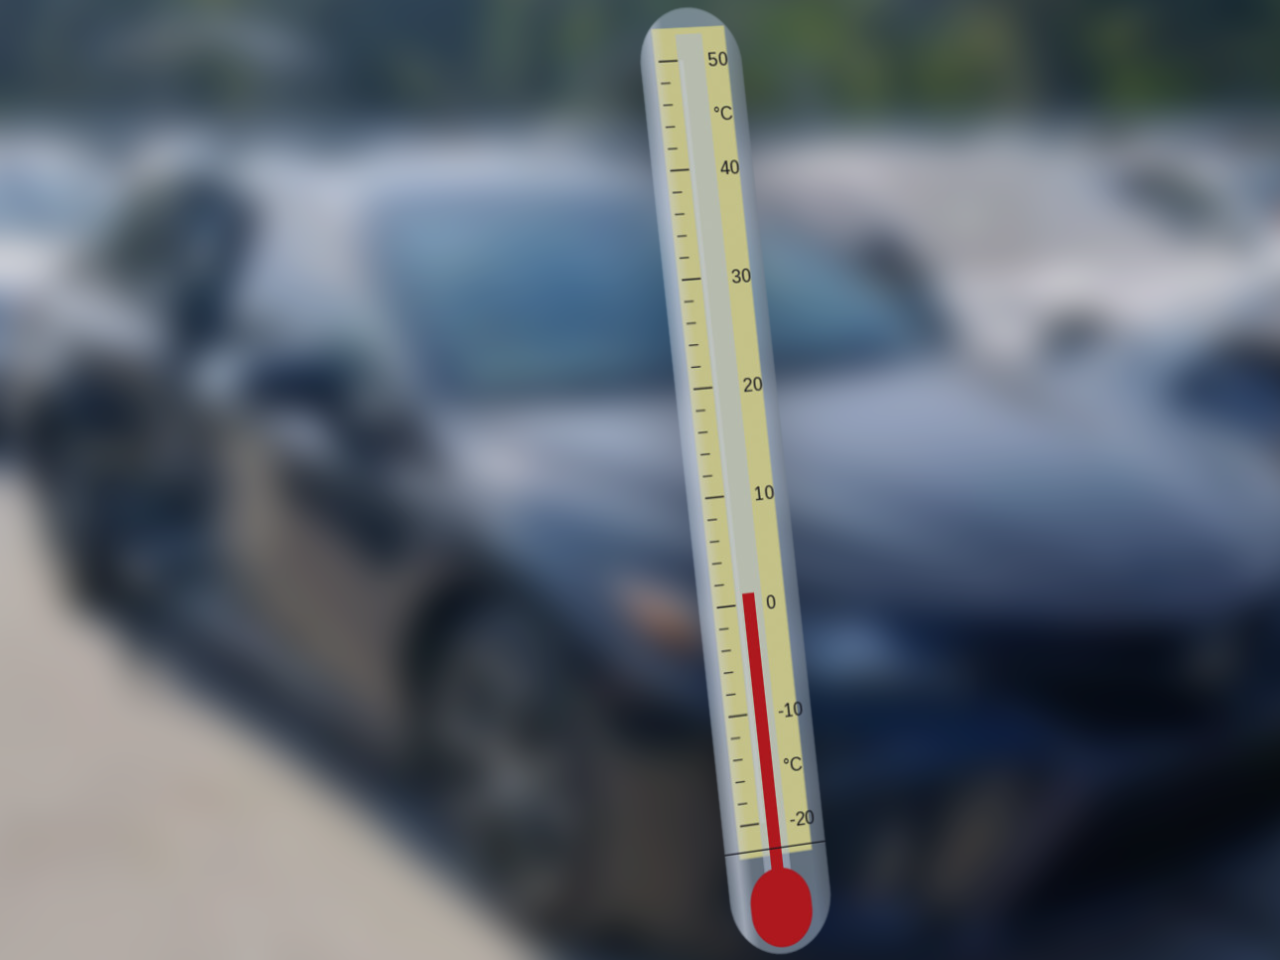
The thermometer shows 1,°C
